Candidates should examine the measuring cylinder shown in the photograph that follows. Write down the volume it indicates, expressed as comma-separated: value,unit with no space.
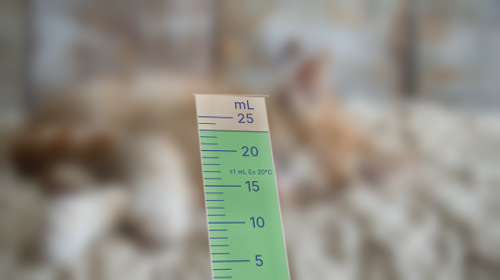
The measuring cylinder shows 23,mL
